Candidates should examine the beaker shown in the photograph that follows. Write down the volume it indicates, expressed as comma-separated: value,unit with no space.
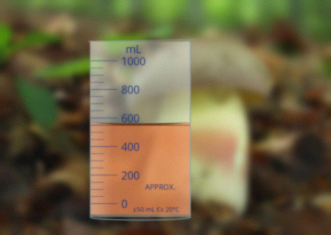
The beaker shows 550,mL
